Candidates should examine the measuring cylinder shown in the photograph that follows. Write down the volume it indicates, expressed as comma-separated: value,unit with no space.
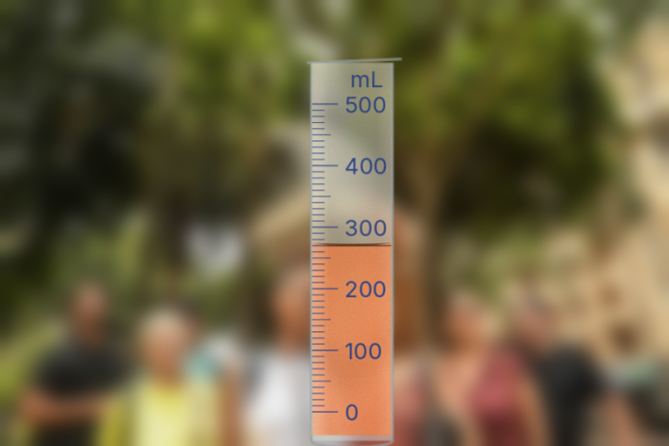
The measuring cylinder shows 270,mL
